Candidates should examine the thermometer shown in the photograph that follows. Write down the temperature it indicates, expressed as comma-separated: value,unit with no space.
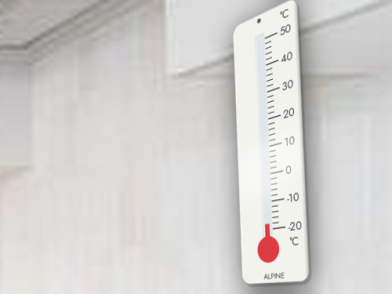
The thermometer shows -18,°C
